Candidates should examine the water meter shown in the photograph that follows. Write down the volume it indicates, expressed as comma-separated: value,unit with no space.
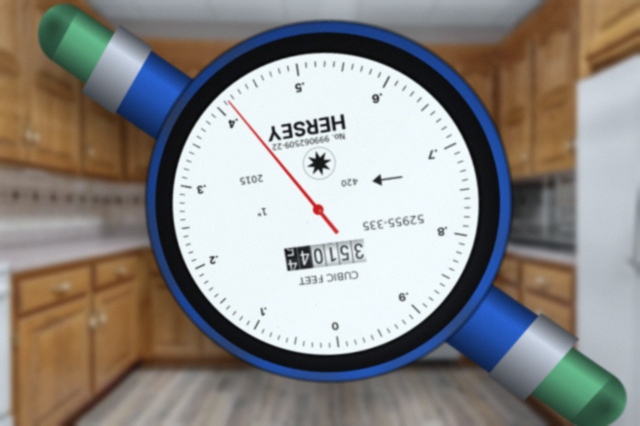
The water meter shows 351044.41,ft³
